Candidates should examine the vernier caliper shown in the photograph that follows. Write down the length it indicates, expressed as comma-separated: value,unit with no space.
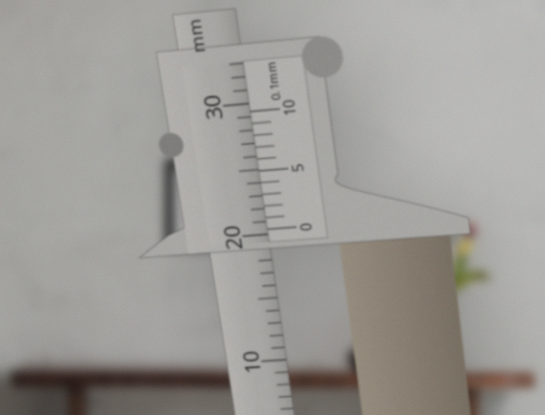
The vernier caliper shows 20.4,mm
